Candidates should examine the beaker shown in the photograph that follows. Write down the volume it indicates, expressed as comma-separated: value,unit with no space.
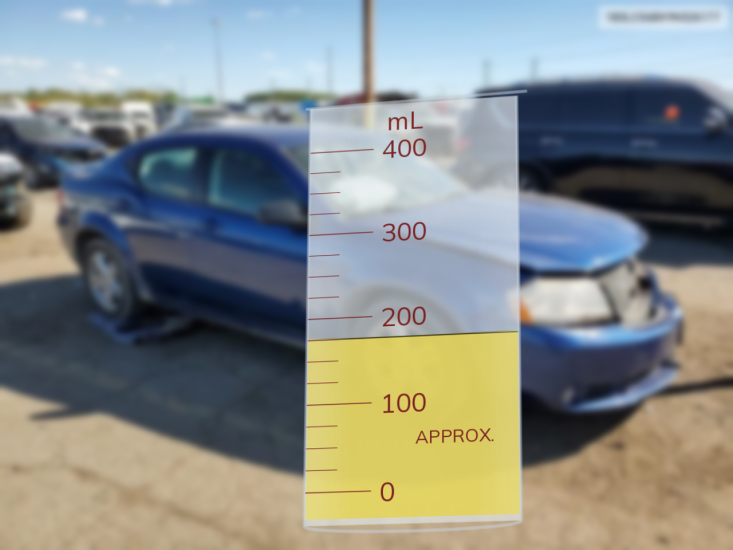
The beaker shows 175,mL
